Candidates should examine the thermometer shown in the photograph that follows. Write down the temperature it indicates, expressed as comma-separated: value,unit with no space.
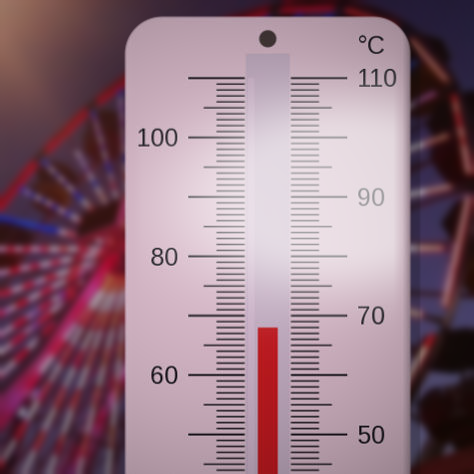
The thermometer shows 68,°C
